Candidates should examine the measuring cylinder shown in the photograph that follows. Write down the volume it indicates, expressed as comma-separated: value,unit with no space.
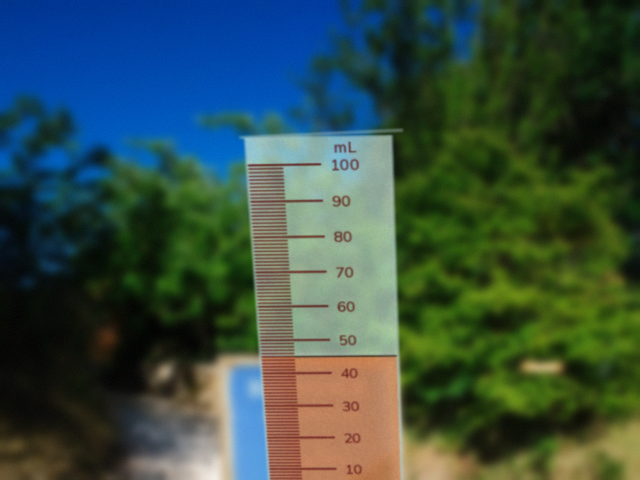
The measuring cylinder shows 45,mL
